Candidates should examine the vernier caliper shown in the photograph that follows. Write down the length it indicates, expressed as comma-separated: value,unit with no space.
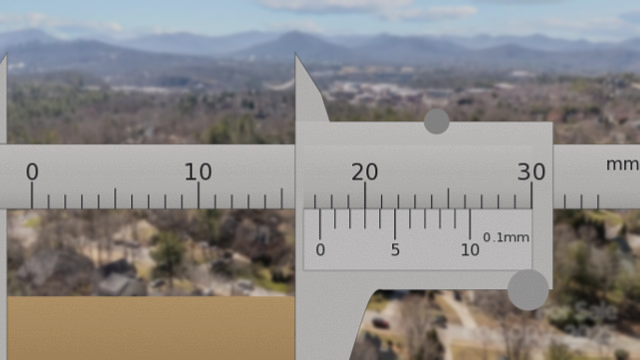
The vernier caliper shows 17.3,mm
